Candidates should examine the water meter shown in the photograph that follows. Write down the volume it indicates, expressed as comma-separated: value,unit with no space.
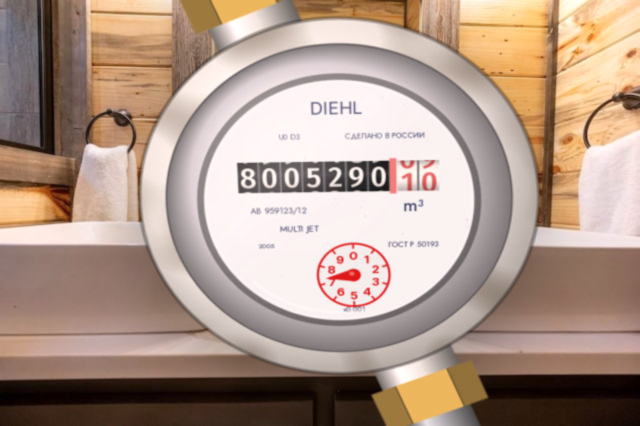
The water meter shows 8005290.097,m³
